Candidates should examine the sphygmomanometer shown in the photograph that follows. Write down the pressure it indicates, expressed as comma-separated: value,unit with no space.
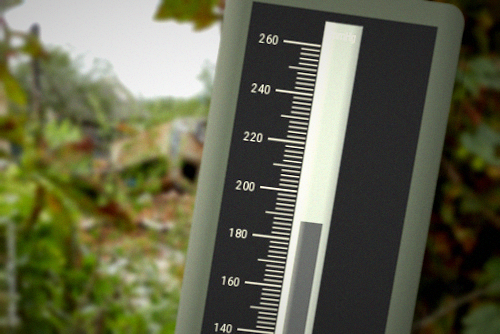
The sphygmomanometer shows 188,mmHg
